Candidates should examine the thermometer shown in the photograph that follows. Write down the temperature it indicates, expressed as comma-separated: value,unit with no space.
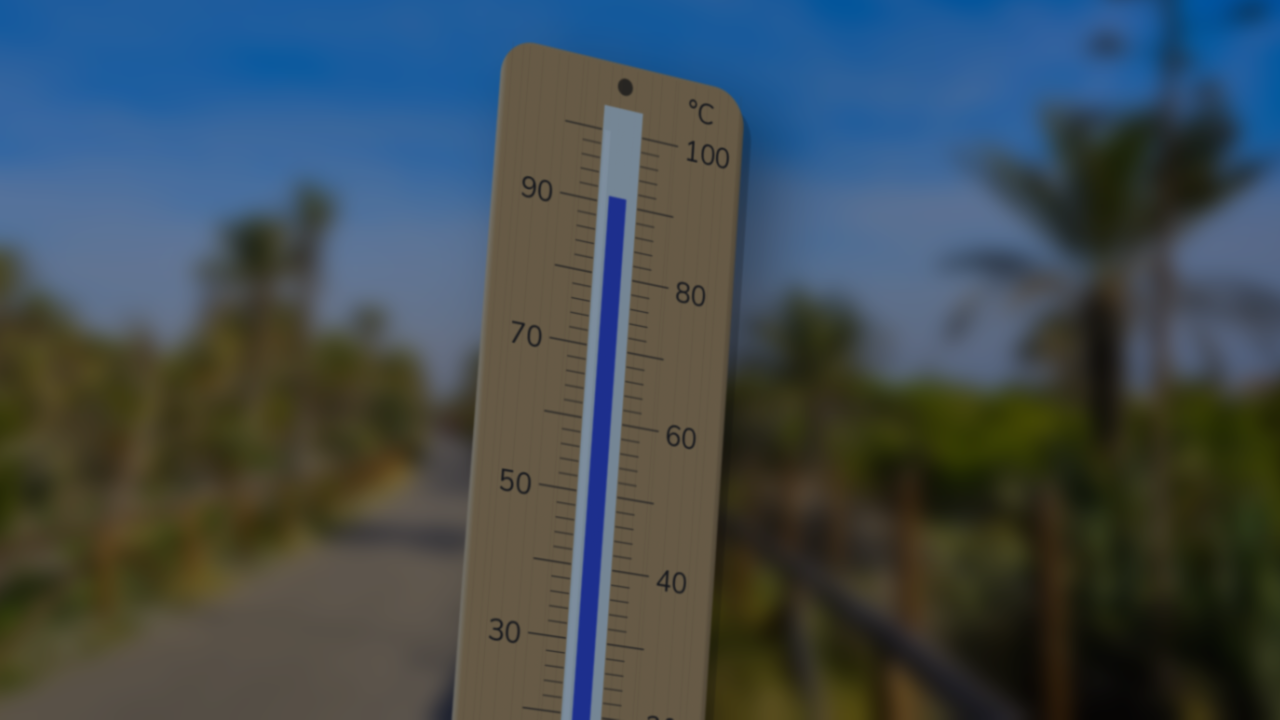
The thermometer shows 91,°C
